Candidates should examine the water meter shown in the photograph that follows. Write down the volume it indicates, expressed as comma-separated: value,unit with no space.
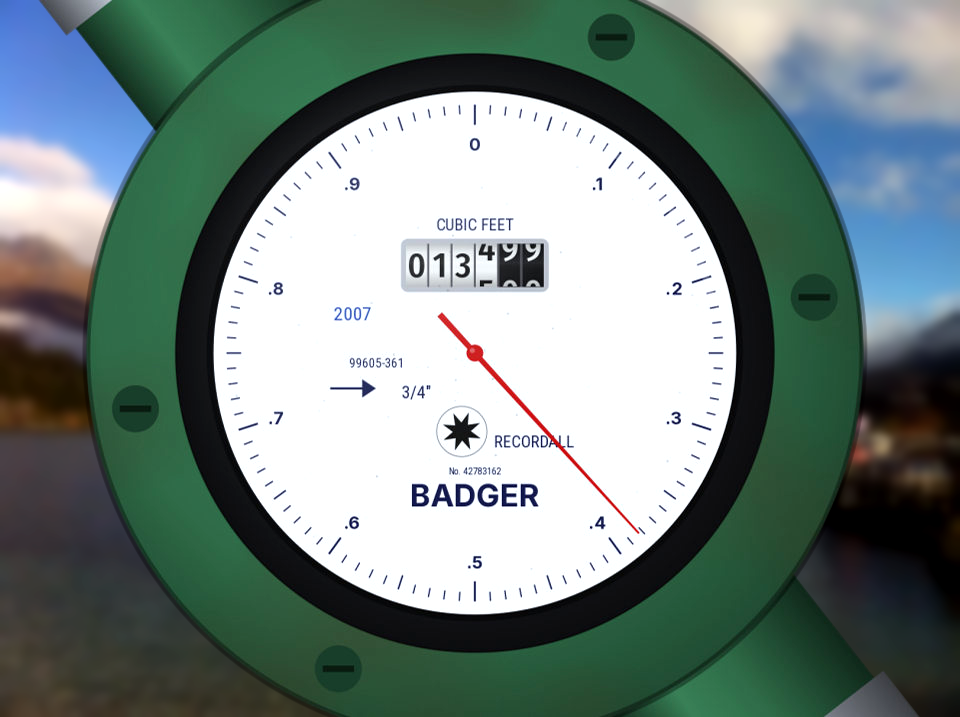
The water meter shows 13499.38,ft³
